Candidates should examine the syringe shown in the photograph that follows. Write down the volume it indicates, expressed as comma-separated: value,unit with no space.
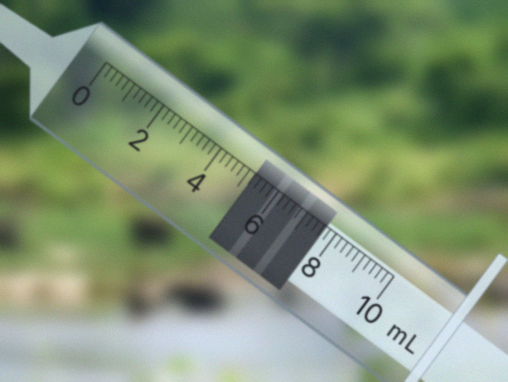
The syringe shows 5.2,mL
